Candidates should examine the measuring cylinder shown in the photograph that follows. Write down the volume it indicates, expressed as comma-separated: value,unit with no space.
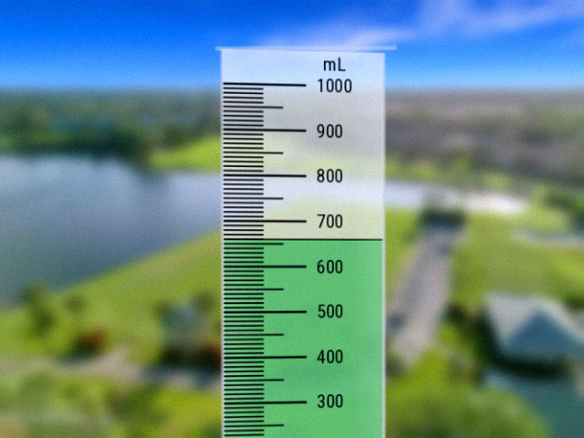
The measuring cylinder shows 660,mL
